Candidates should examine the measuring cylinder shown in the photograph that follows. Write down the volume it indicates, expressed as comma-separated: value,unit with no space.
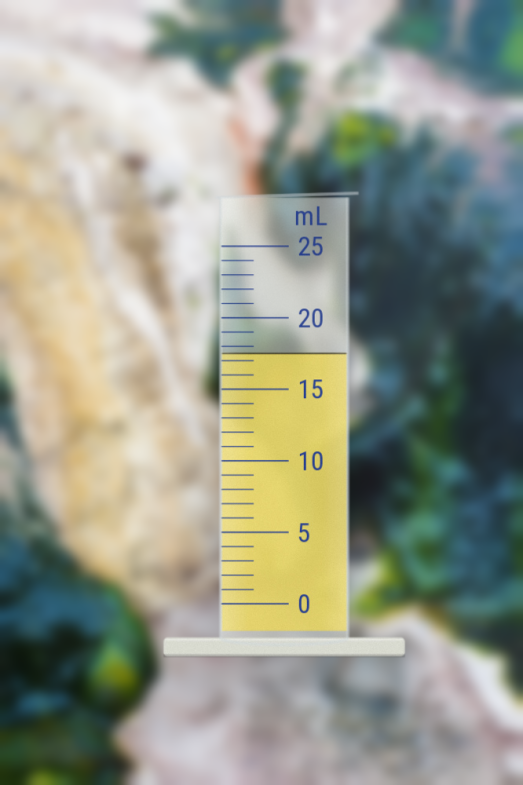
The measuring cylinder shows 17.5,mL
